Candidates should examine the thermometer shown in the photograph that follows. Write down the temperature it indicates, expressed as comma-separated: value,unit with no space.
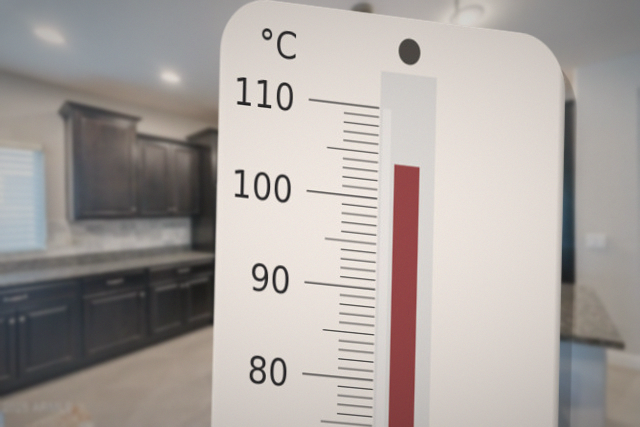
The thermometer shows 104,°C
